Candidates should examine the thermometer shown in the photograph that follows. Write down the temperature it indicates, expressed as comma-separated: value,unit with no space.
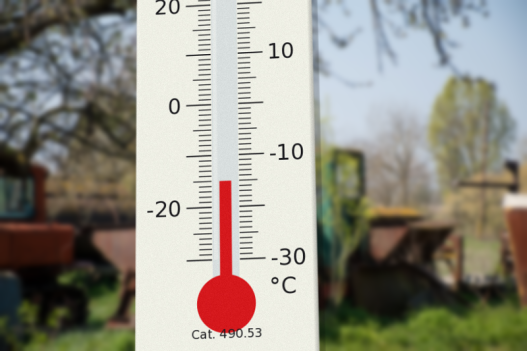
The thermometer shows -15,°C
